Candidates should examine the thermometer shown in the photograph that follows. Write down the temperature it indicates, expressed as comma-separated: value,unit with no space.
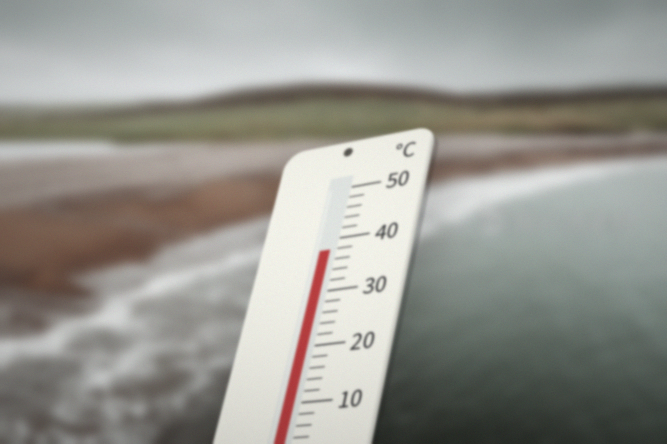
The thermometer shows 38,°C
